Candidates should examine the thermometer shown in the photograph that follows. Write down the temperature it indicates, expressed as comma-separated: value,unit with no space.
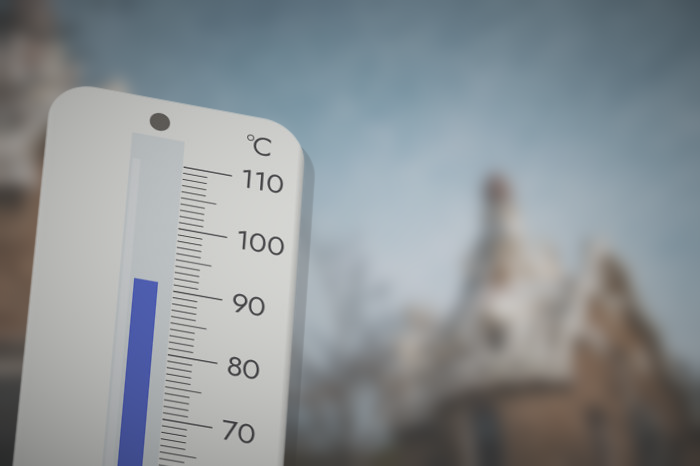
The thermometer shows 91,°C
